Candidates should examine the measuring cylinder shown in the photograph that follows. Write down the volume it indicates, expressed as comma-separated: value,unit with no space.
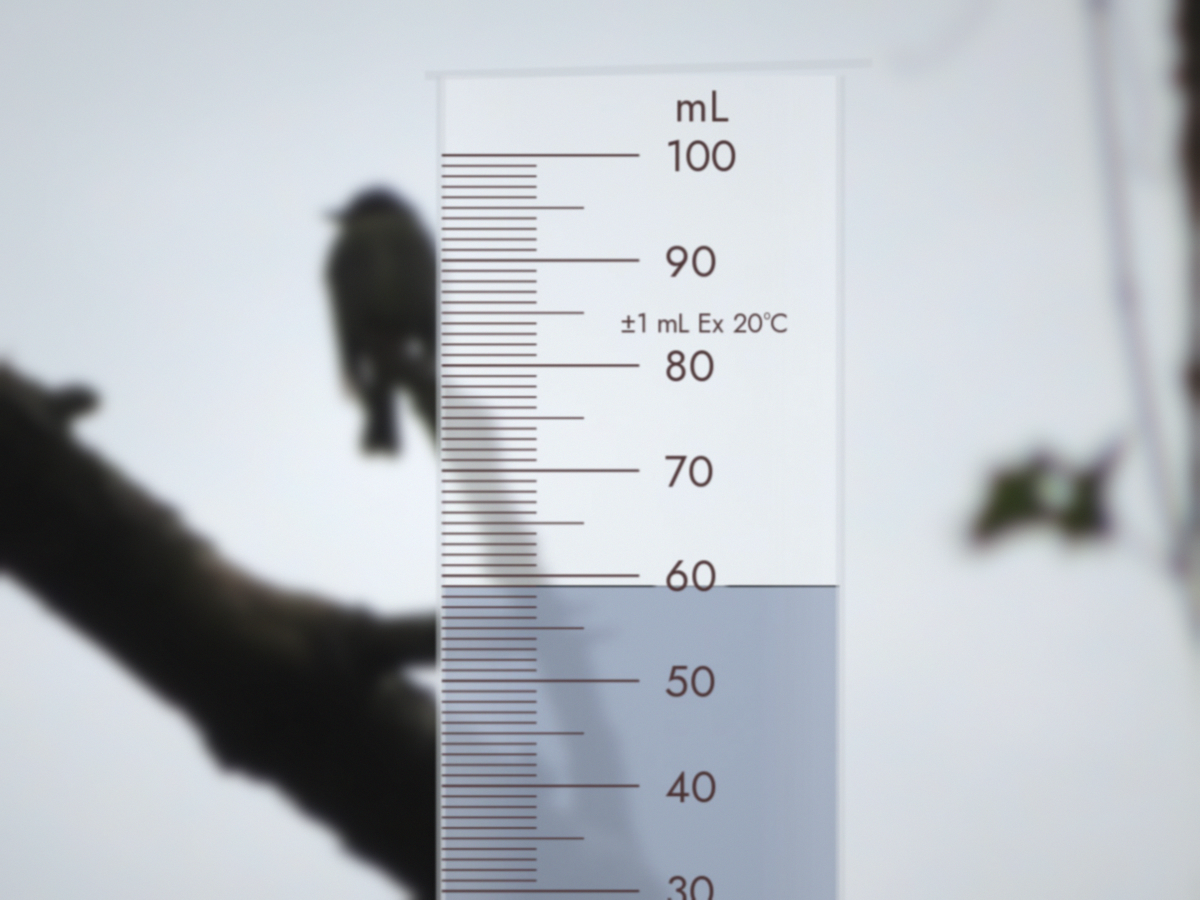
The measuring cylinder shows 59,mL
